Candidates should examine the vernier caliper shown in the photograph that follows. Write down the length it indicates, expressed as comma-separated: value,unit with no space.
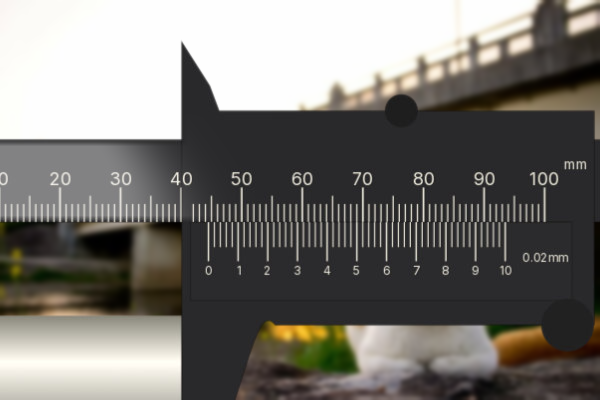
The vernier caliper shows 44.5,mm
